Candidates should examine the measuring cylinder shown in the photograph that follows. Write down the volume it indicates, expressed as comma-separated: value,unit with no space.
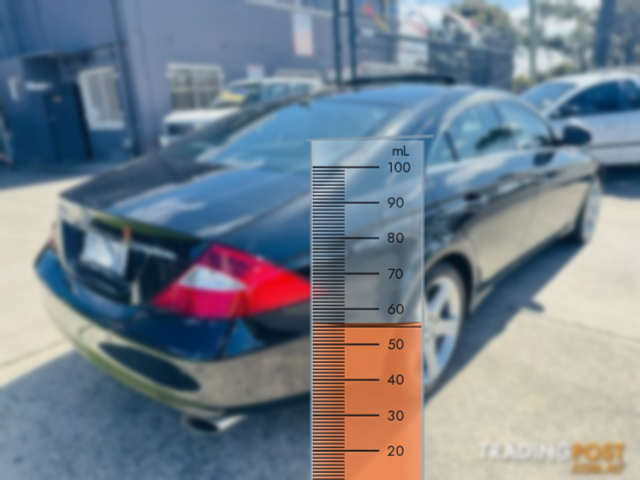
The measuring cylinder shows 55,mL
